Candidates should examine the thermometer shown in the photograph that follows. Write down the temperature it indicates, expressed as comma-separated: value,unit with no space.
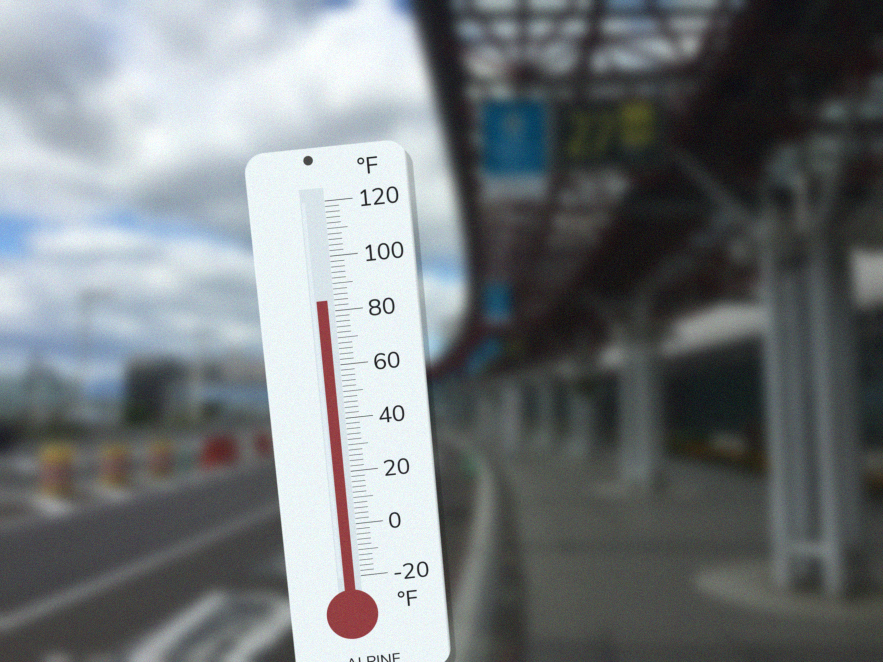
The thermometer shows 84,°F
